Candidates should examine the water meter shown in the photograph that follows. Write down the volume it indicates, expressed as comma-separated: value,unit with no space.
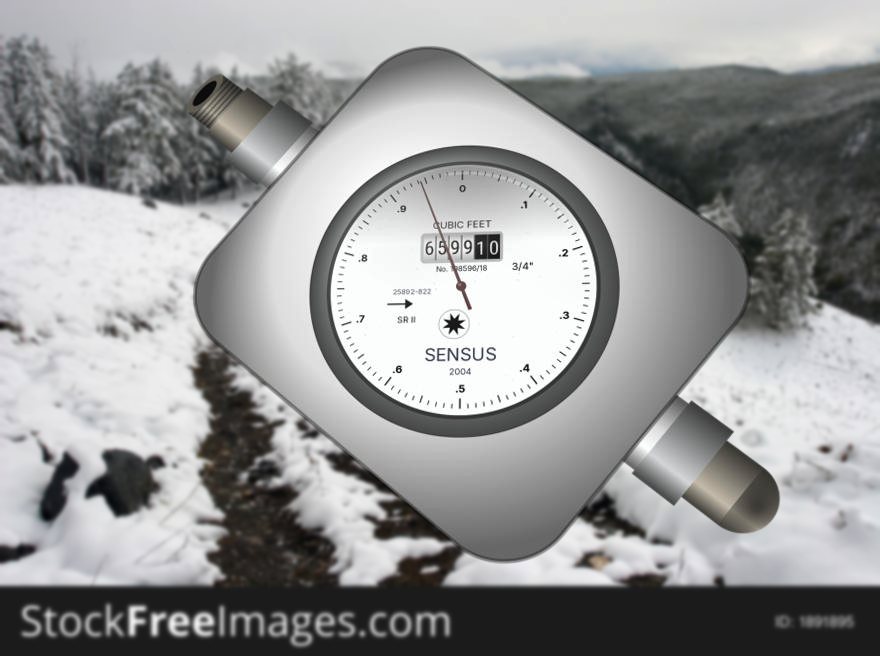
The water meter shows 659909.94,ft³
